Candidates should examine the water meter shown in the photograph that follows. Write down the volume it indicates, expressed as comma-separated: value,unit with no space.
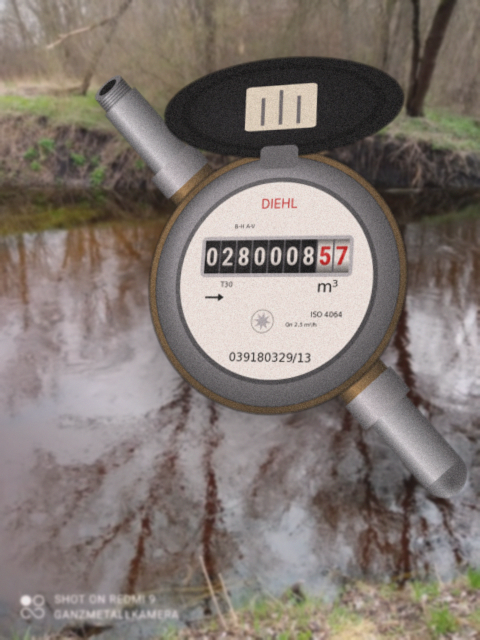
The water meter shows 280008.57,m³
